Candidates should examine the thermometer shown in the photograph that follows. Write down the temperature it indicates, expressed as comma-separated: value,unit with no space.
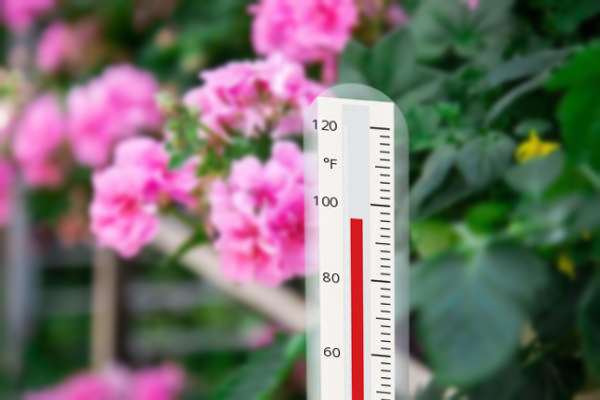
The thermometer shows 96,°F
